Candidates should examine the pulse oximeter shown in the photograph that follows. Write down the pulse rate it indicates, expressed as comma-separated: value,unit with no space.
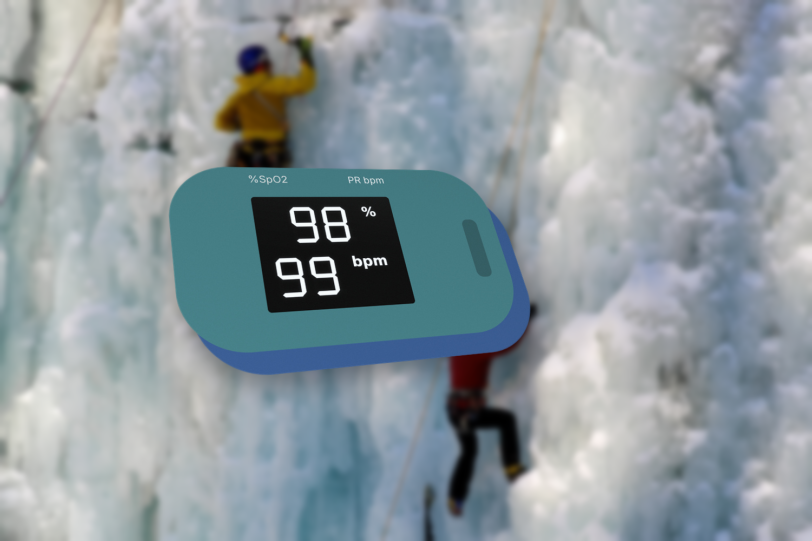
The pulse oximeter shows 99,bpm
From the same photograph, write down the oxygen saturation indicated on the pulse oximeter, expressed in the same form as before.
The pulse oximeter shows 98,%
